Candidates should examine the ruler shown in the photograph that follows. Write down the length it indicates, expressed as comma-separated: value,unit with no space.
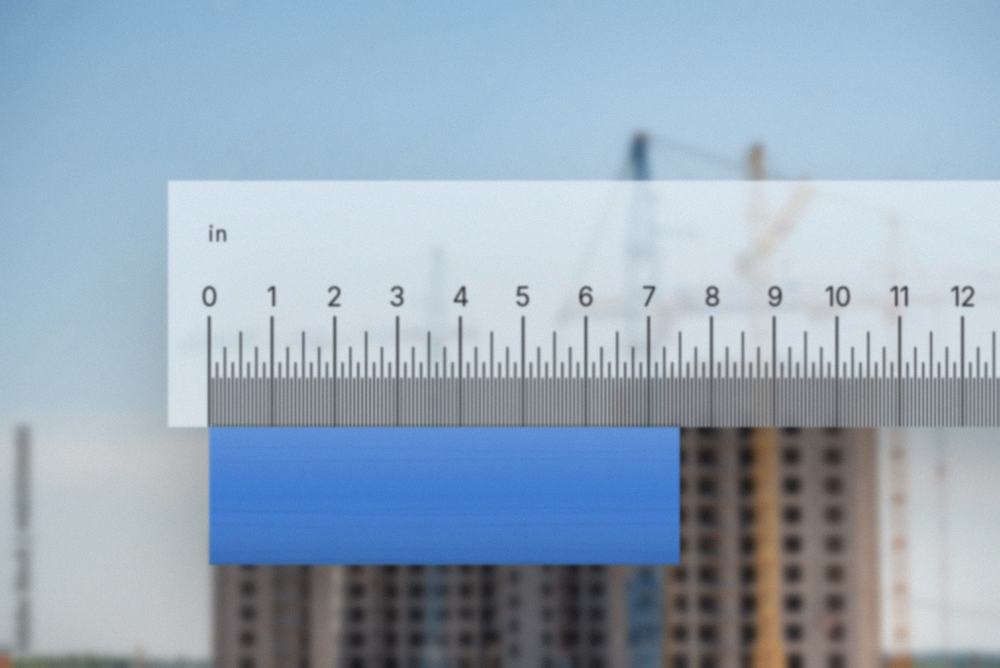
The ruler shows 7.5,in
